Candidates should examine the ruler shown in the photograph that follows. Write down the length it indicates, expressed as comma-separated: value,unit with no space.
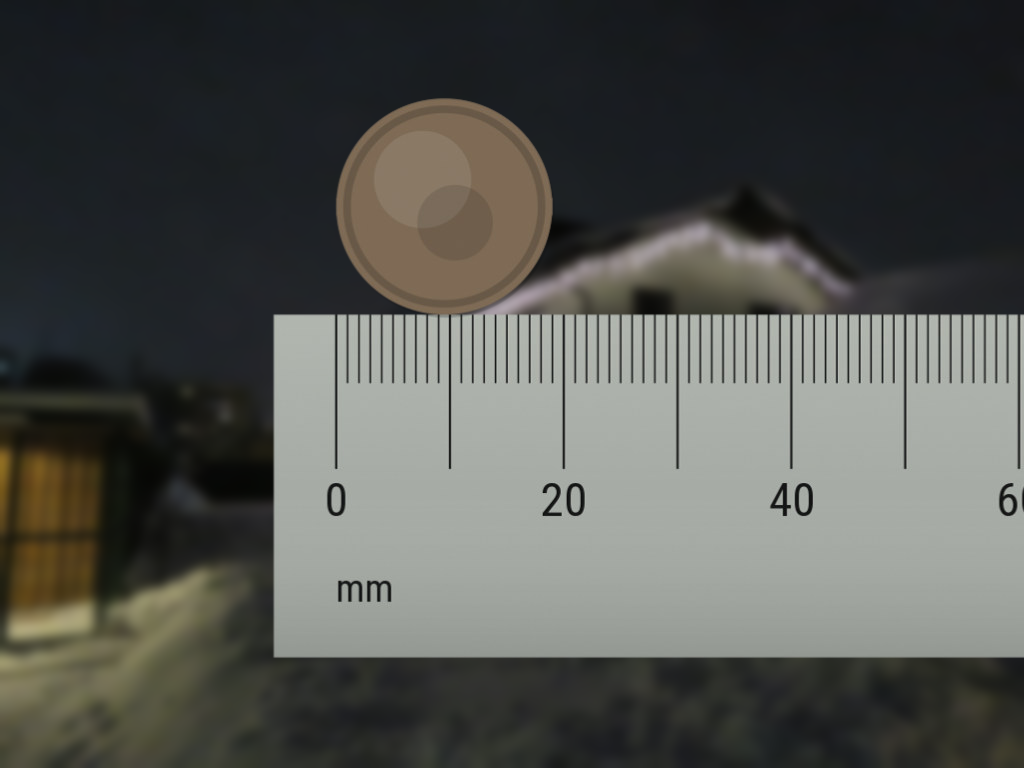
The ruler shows 19,mm
